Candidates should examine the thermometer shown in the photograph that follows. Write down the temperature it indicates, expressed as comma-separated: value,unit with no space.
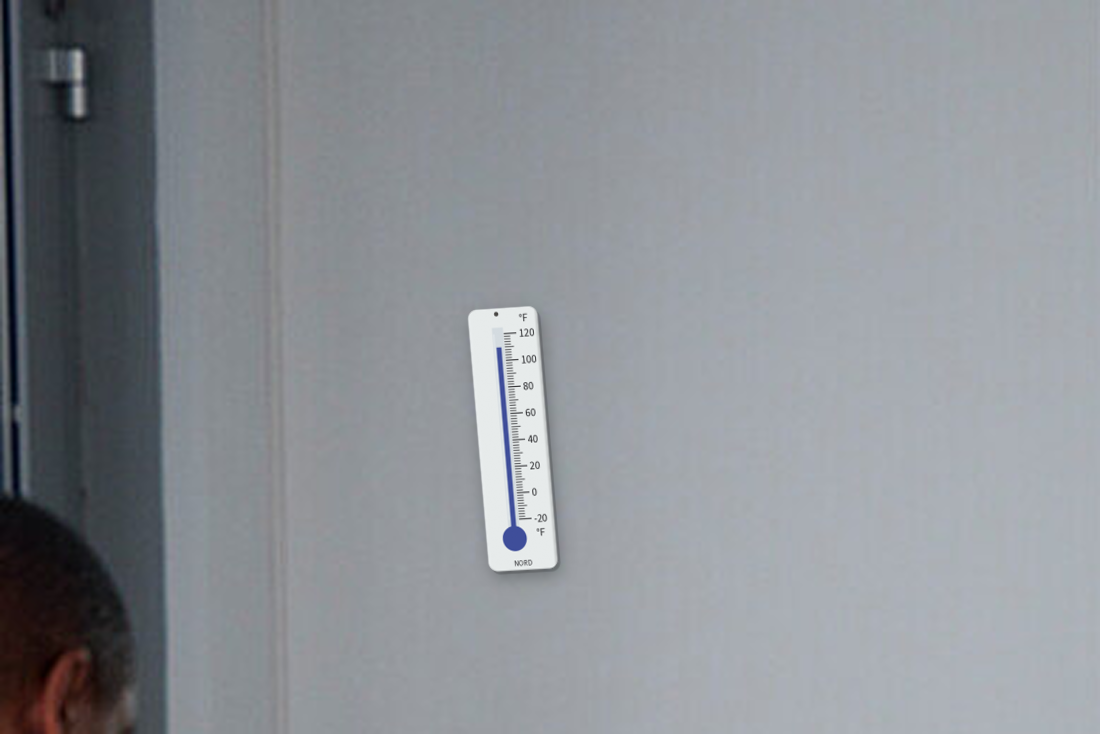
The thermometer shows 110,°F
